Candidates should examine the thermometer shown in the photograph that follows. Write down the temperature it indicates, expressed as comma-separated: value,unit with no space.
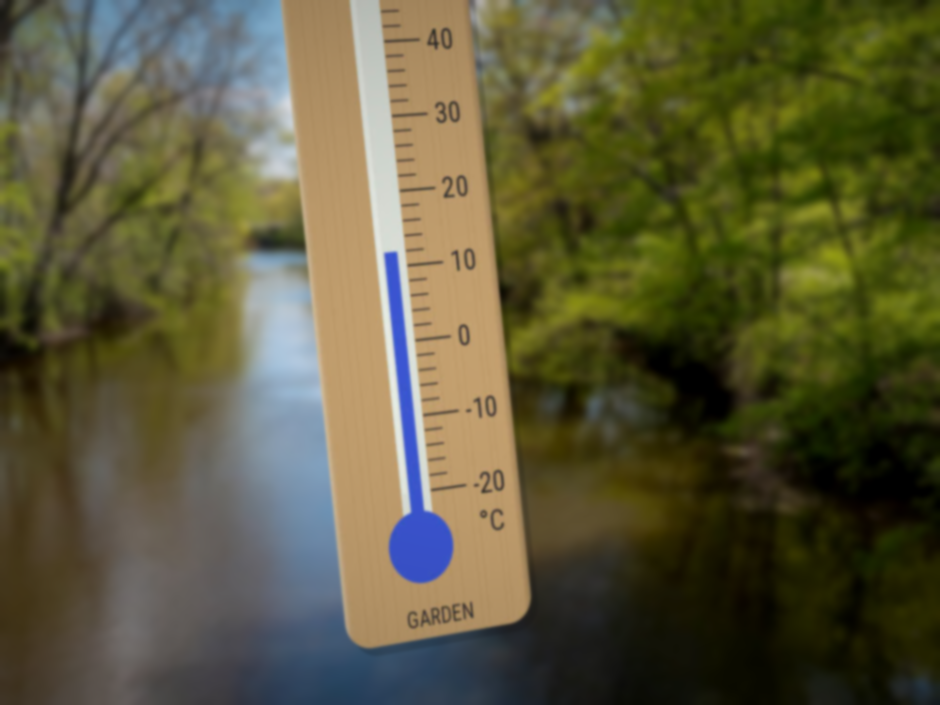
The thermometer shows 12,°C
